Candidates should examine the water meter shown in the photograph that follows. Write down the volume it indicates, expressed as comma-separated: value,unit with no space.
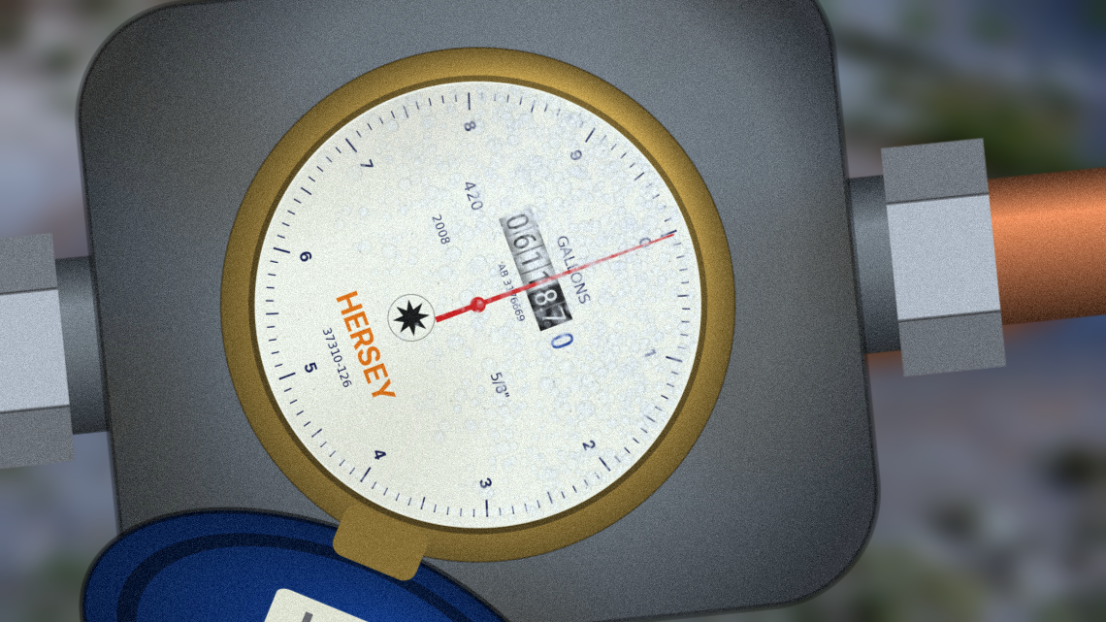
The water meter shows 611870.0,gal
